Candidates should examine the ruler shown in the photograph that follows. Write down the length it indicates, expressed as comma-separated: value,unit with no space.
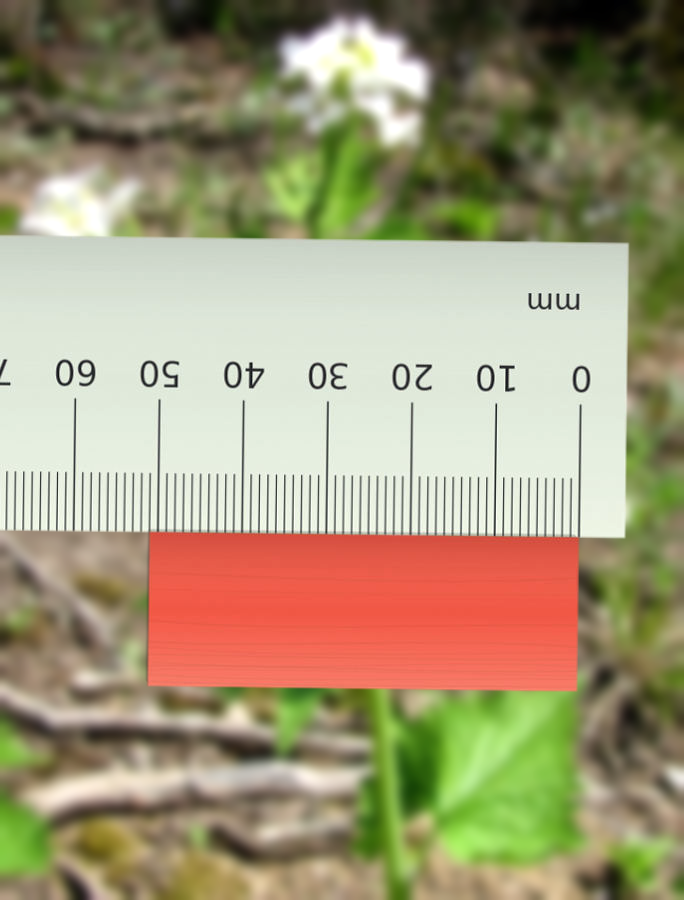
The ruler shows 51,mm
